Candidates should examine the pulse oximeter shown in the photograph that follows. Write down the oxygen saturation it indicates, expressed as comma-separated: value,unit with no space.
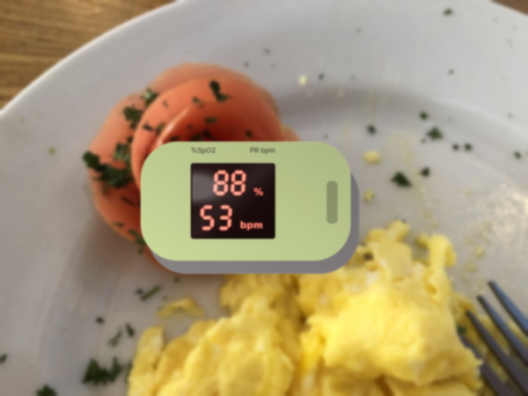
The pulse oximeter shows 88,%
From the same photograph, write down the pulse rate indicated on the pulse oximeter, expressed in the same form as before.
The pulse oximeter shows 53,bpm
